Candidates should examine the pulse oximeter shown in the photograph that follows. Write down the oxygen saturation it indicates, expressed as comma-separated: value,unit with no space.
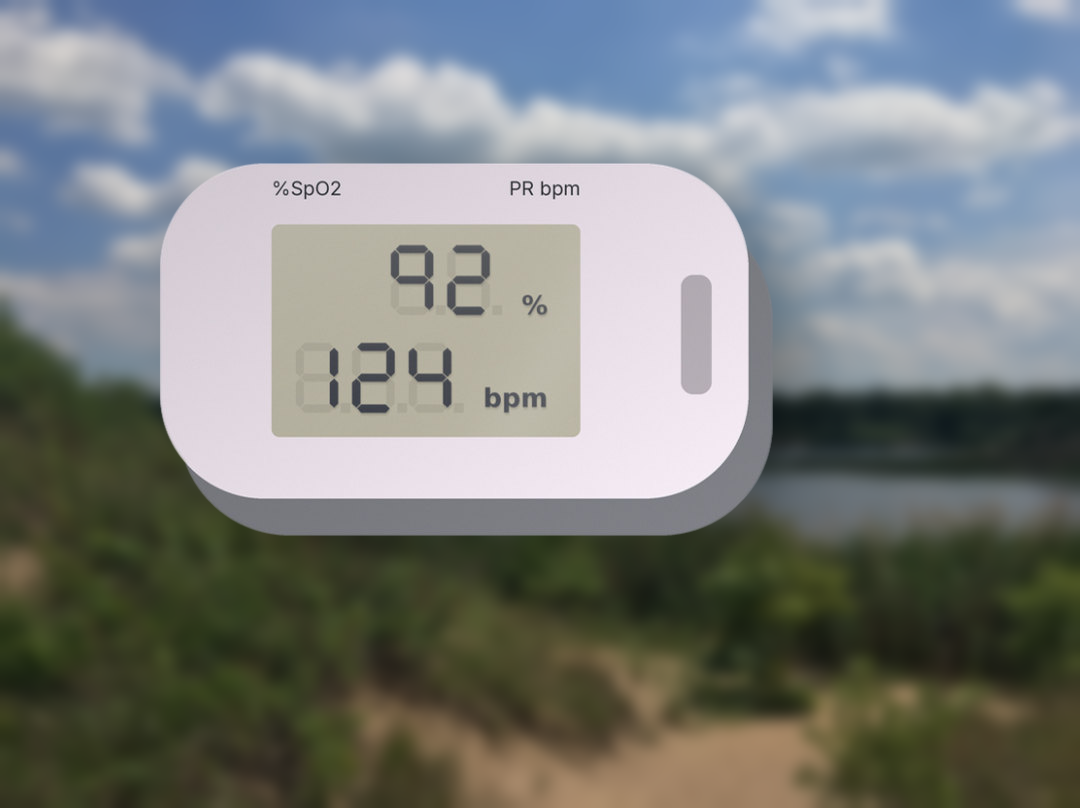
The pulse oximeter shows 92,%
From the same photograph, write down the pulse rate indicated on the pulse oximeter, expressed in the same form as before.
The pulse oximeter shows 124,bpm
